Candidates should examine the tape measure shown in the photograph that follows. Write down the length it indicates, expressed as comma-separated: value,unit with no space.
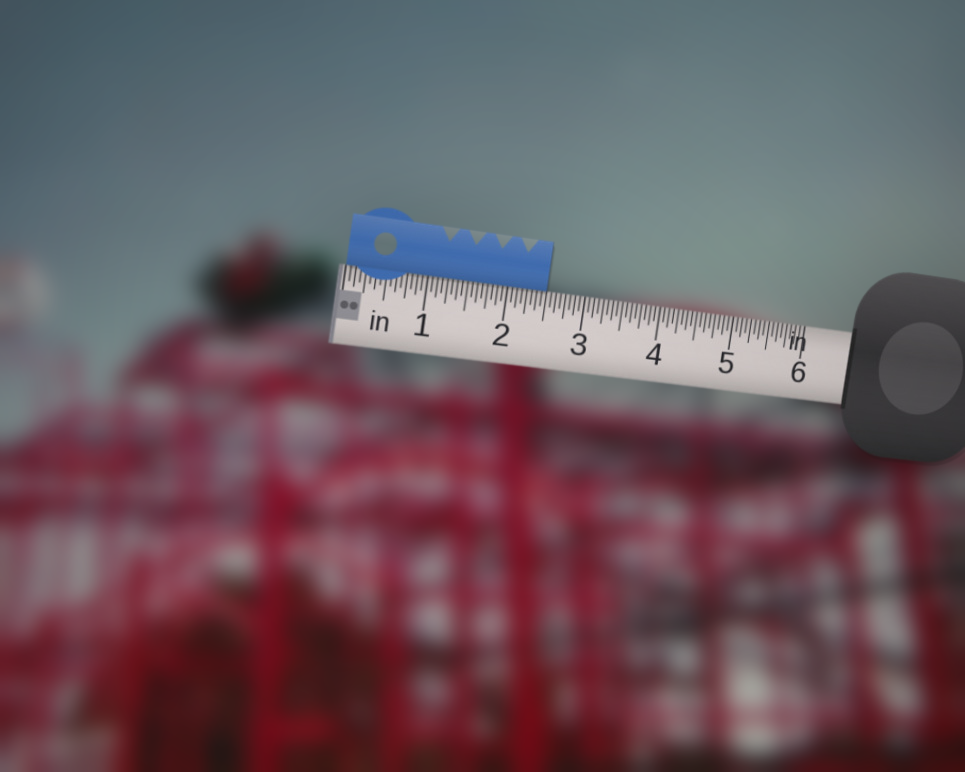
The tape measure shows 2.5,in
